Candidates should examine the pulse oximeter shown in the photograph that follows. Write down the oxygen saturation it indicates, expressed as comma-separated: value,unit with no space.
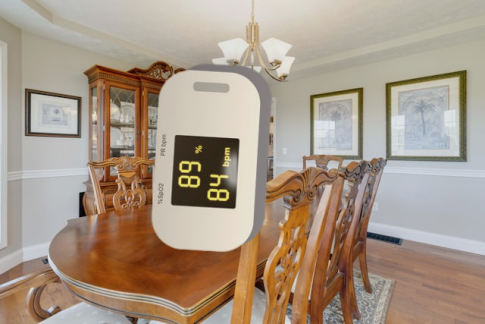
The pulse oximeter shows 89,%
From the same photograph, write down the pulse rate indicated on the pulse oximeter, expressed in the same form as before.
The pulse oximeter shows 84,bpm
